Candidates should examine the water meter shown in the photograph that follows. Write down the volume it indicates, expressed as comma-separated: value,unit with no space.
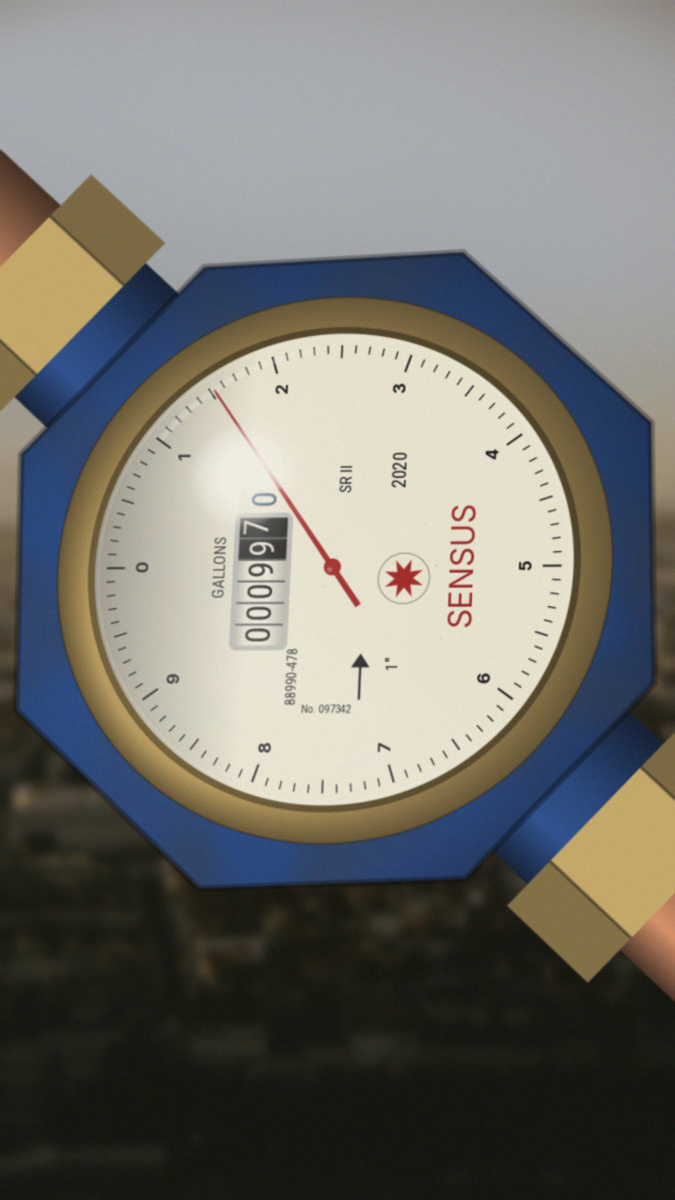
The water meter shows 9971.5,gal
